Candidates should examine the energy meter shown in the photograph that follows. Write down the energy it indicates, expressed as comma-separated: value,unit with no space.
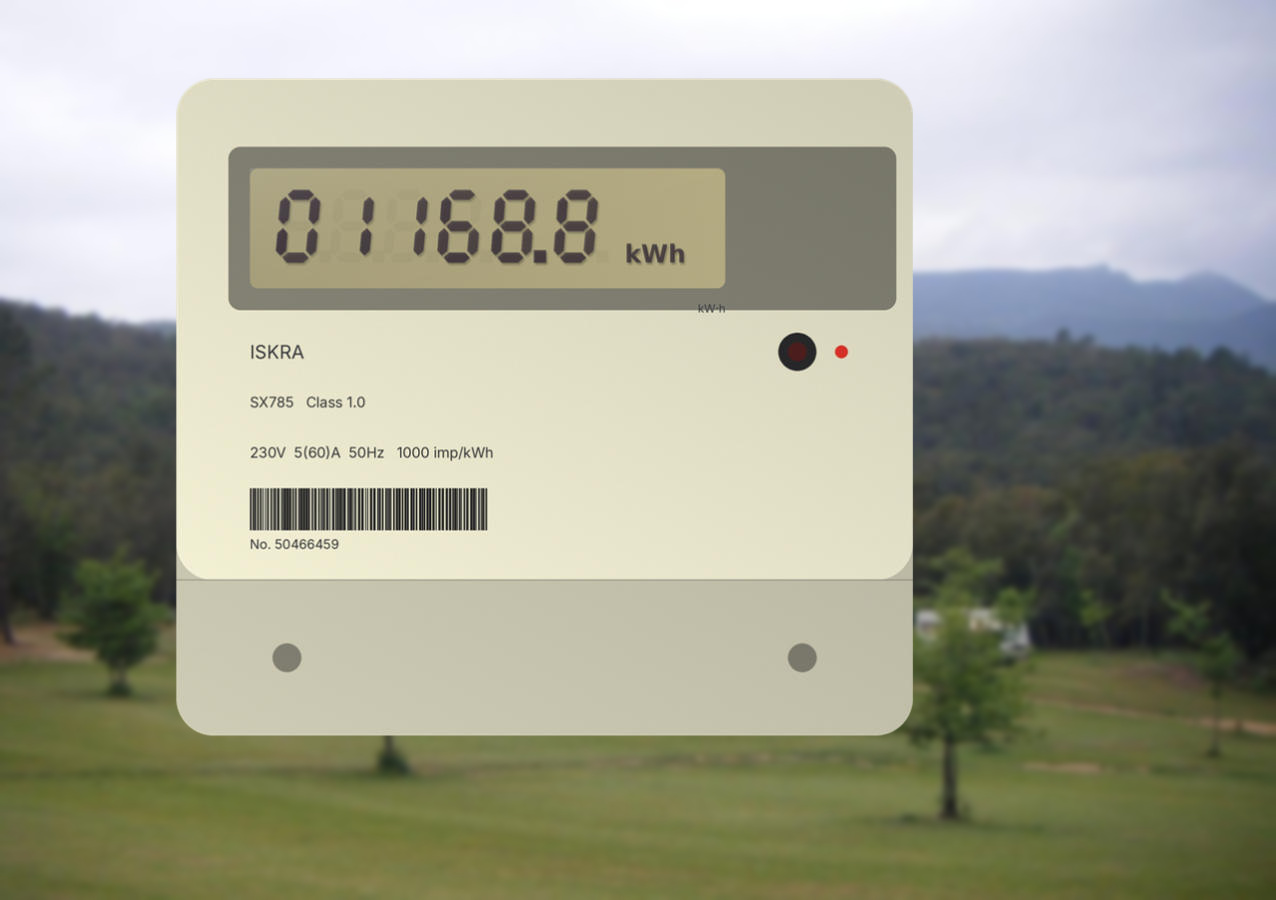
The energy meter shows 1168.8,kWh
